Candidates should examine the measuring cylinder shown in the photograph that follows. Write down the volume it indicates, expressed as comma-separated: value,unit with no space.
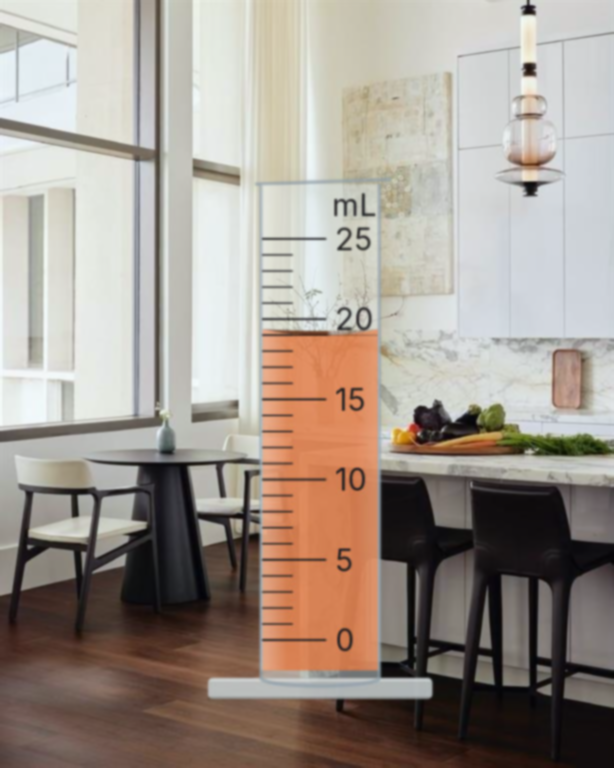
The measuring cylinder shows 19,mL
